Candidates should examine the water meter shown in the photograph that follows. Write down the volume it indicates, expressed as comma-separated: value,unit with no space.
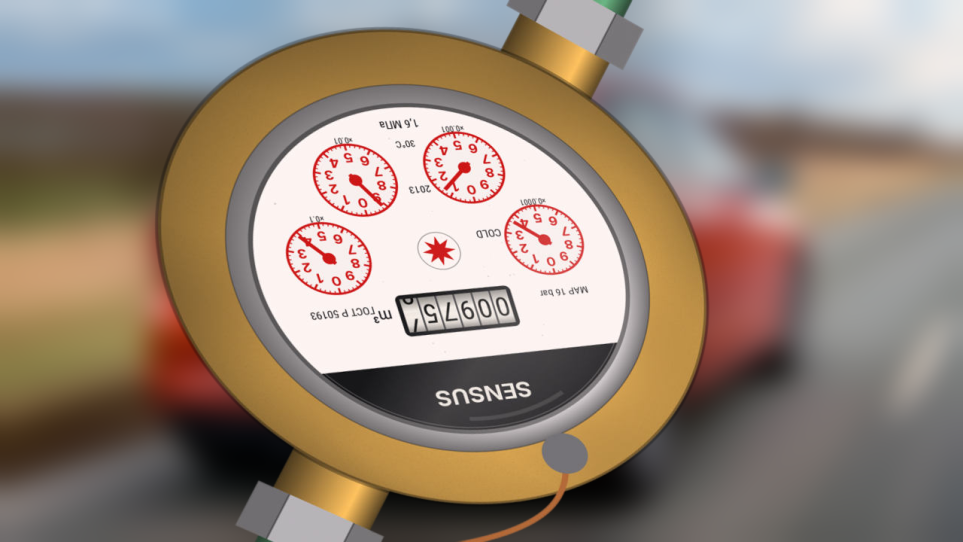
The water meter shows 9757.3913,m³
